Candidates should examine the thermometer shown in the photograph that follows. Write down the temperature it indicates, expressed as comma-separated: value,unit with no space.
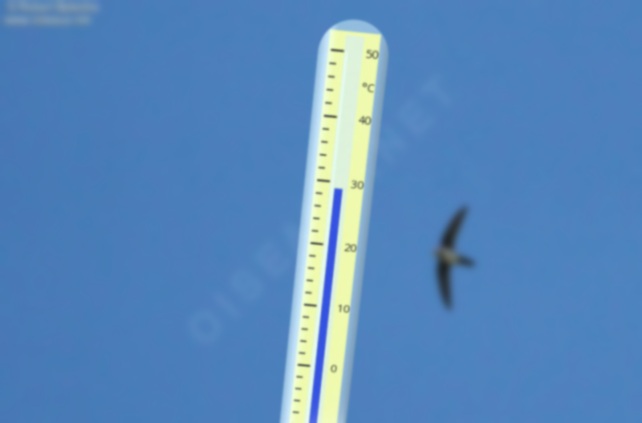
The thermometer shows 29,°C
